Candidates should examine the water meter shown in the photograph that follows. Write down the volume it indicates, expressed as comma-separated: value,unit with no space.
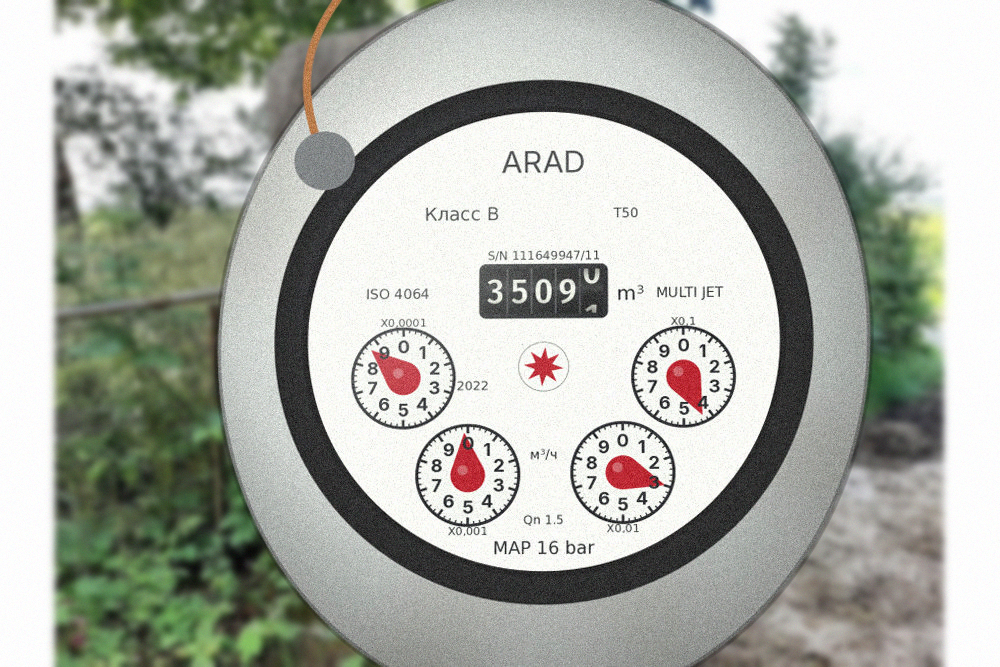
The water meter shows 35090.4298,m³
